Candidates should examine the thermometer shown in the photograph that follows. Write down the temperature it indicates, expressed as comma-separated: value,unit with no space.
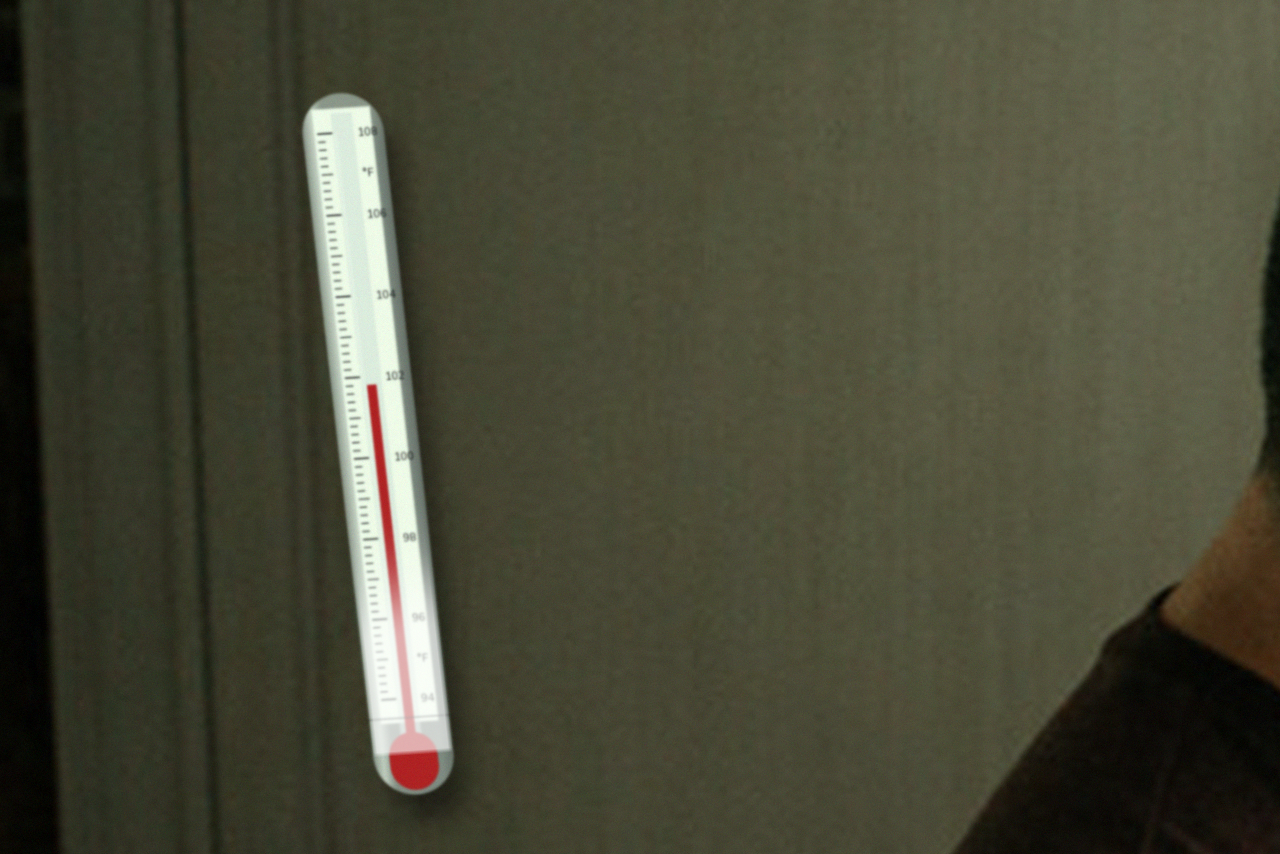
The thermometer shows 101.8,°F
